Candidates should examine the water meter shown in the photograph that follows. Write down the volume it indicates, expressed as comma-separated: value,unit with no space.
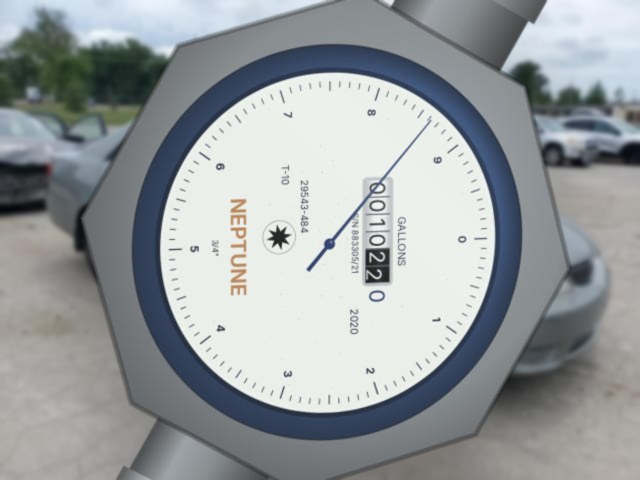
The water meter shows 10218.6,gal
